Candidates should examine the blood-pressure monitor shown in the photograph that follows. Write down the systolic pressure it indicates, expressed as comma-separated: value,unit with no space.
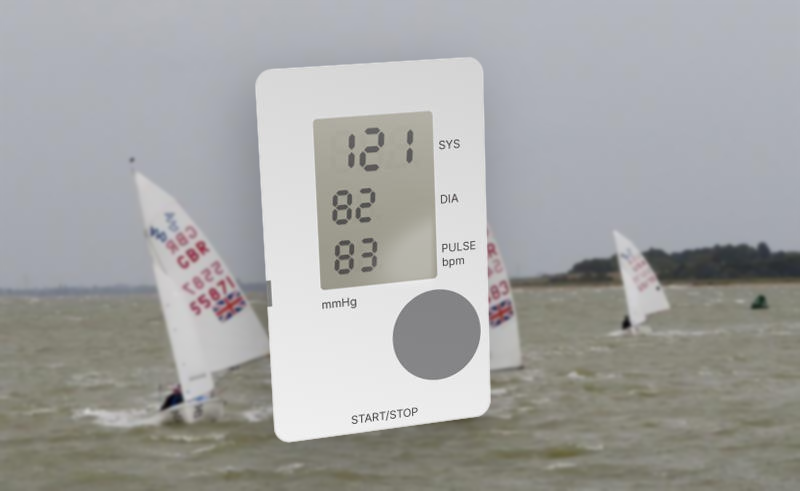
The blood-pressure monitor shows 121,mmHg
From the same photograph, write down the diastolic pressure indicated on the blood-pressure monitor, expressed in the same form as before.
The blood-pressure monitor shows 82,mmHg
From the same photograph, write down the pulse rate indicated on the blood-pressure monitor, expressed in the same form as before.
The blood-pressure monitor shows 83,bpm
